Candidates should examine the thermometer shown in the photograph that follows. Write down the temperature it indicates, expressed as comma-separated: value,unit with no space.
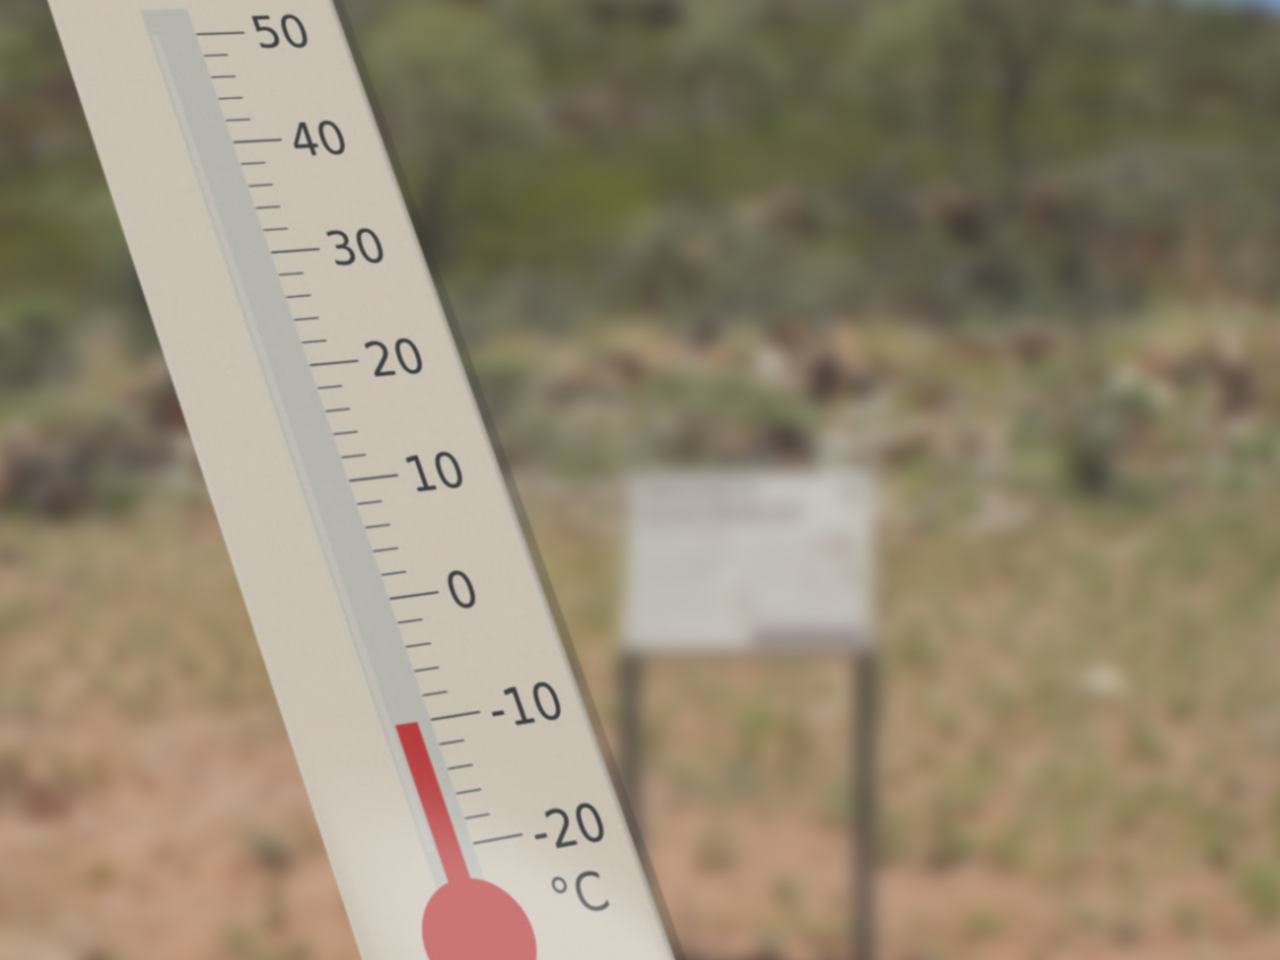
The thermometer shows -10,°C
